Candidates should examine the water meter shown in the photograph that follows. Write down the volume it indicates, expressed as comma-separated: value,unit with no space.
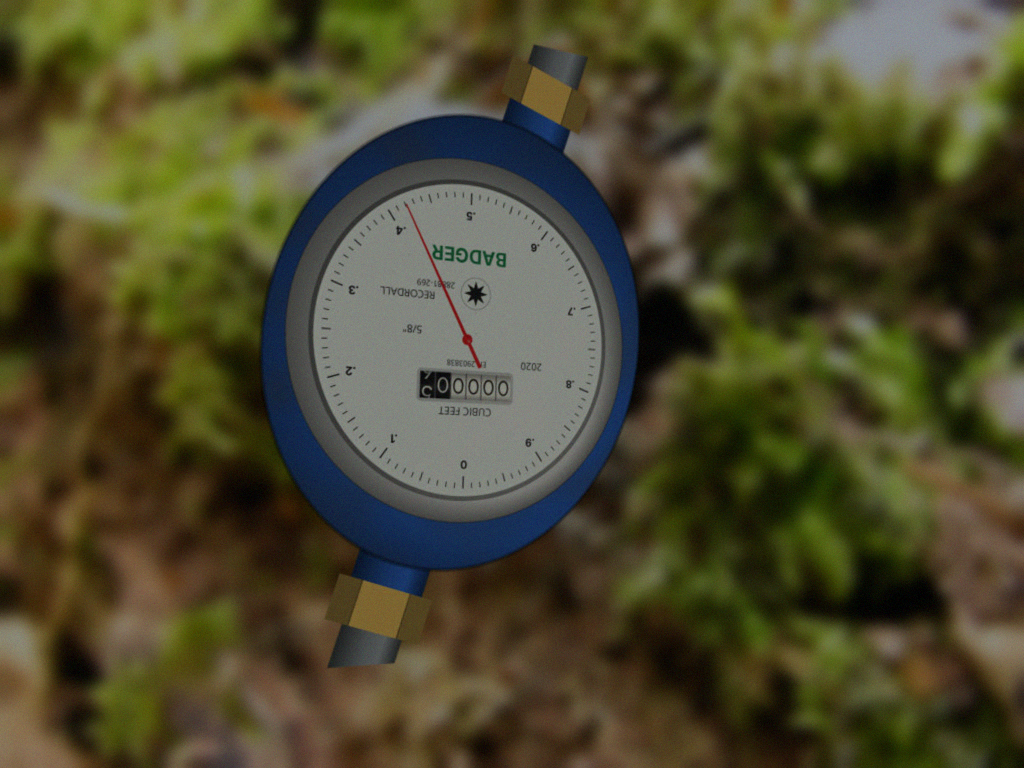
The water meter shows 5.42,ft³
